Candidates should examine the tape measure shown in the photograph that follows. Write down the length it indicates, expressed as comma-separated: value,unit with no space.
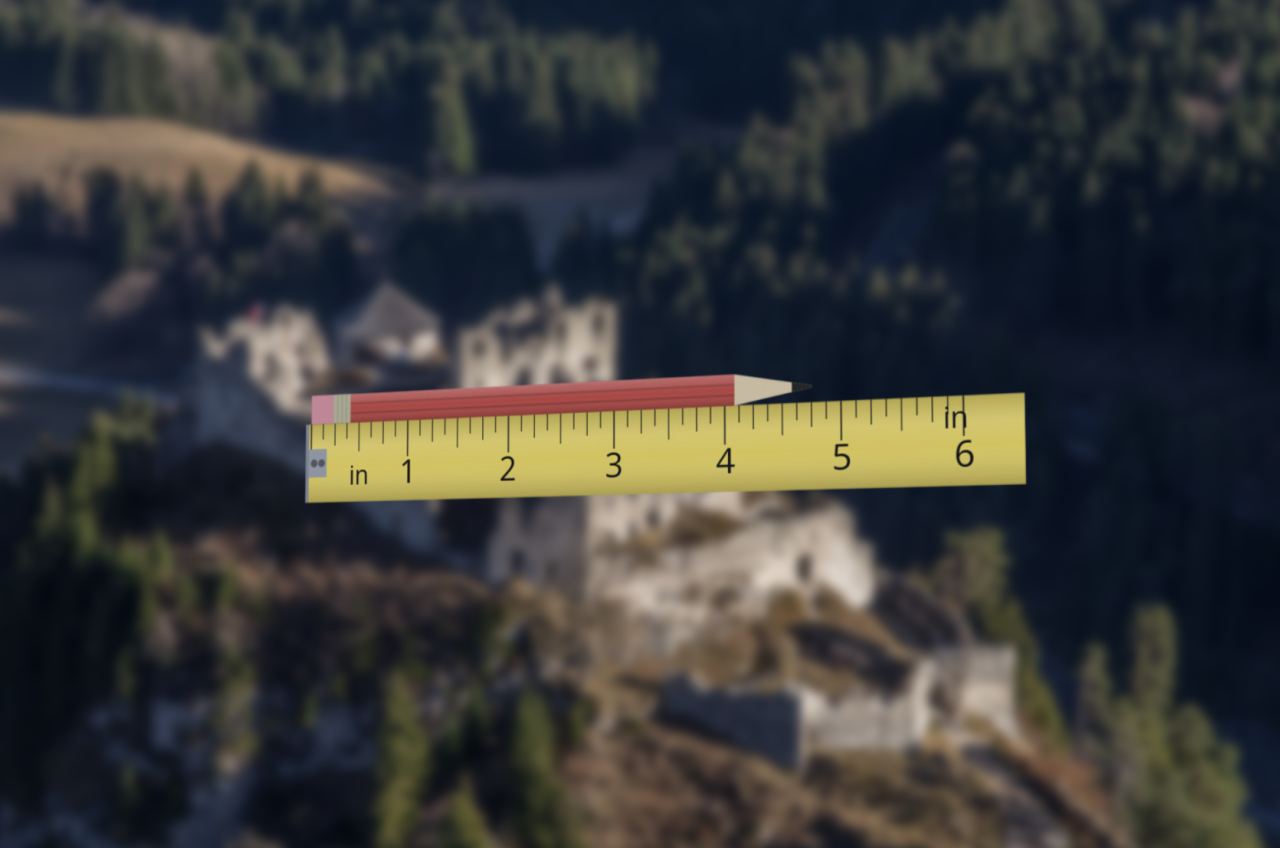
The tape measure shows 4.75,in
